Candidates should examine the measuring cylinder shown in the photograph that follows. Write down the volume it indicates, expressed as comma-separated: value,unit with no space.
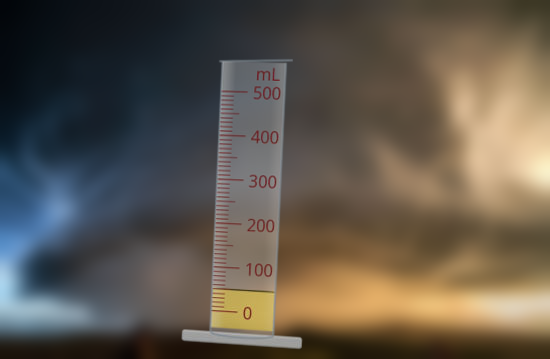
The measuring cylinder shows 50,mL
